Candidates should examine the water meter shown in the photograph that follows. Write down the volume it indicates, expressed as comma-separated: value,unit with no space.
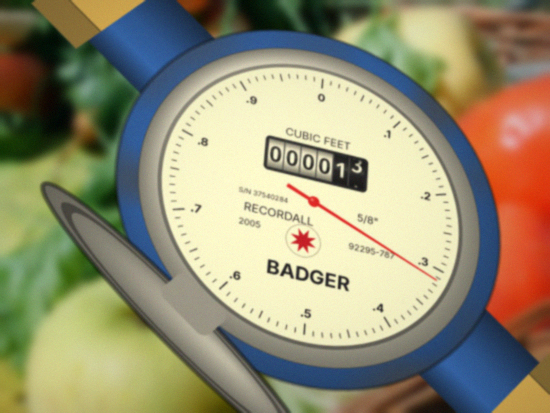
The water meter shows 13.31,ft³
